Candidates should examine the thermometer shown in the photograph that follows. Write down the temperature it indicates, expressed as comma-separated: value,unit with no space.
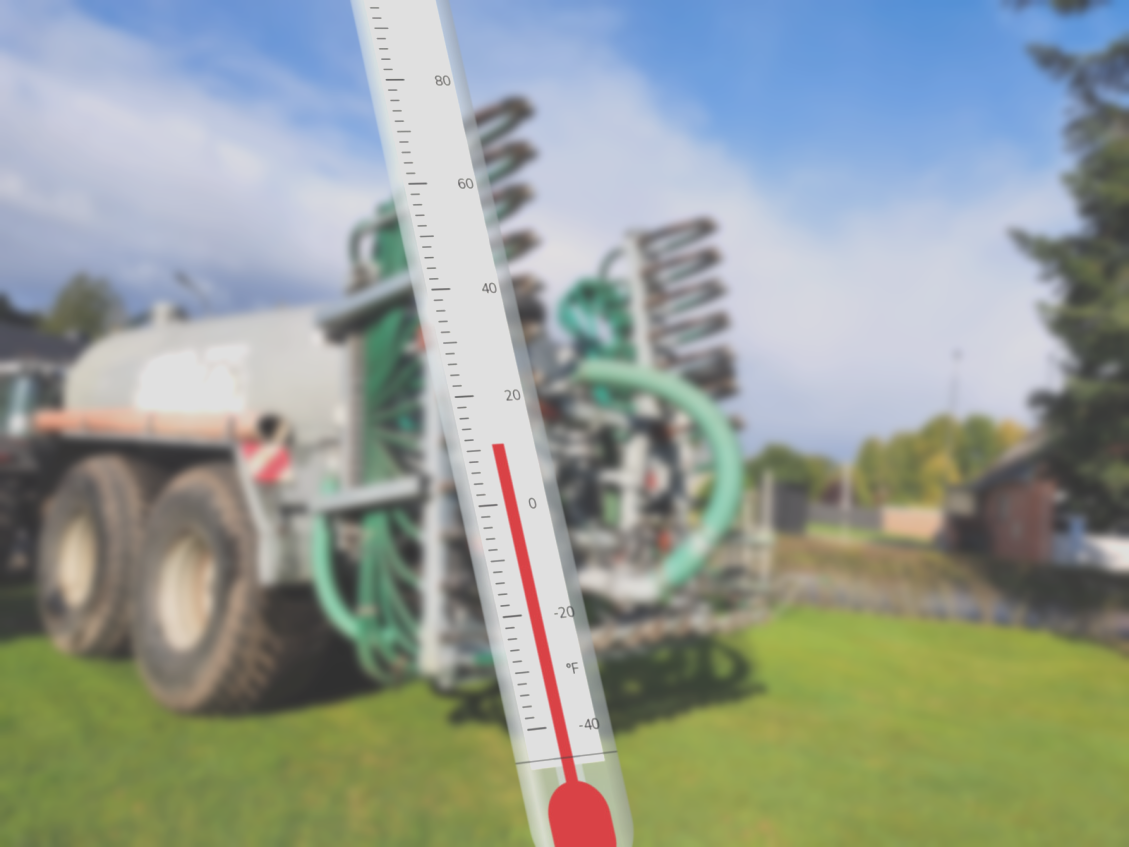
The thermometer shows 11,°F
